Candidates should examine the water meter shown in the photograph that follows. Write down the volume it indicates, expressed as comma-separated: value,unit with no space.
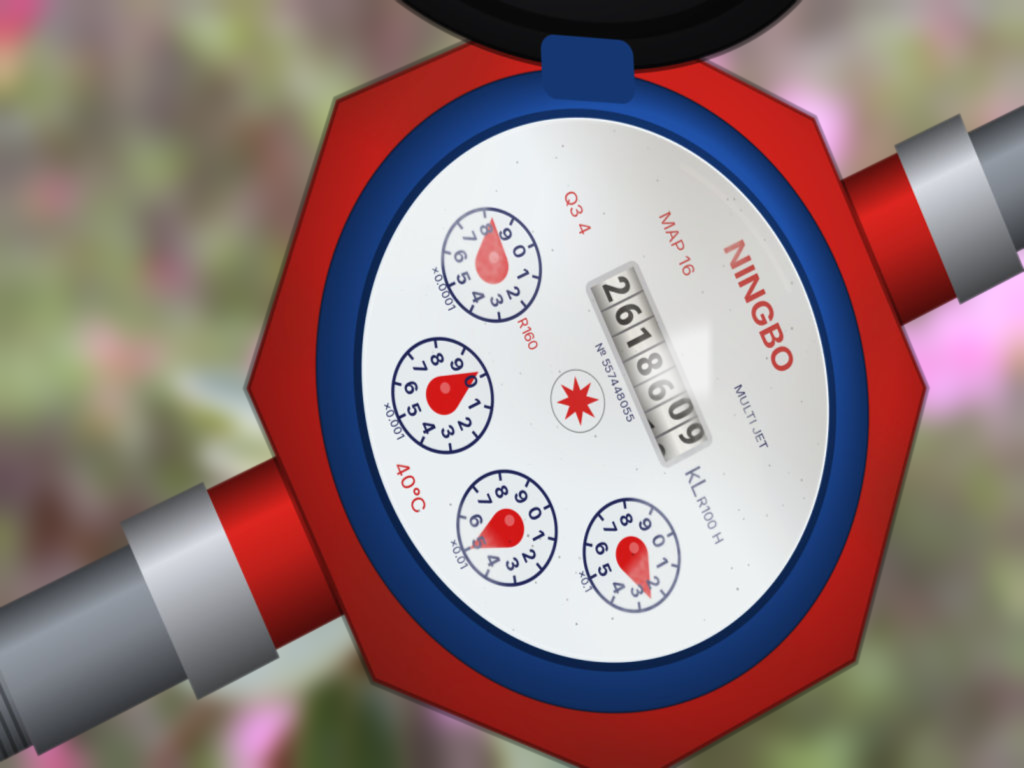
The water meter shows 2618609.2498,kL
